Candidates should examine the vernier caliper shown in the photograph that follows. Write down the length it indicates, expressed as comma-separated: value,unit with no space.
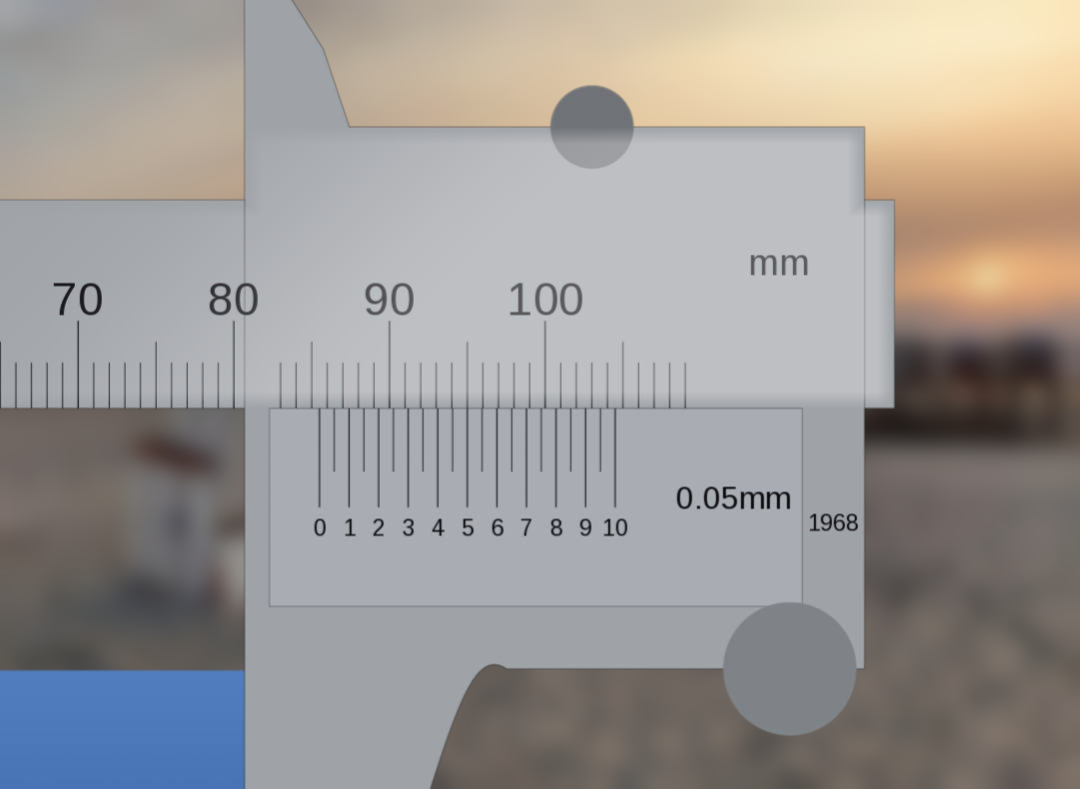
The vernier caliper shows 85.5,mm
